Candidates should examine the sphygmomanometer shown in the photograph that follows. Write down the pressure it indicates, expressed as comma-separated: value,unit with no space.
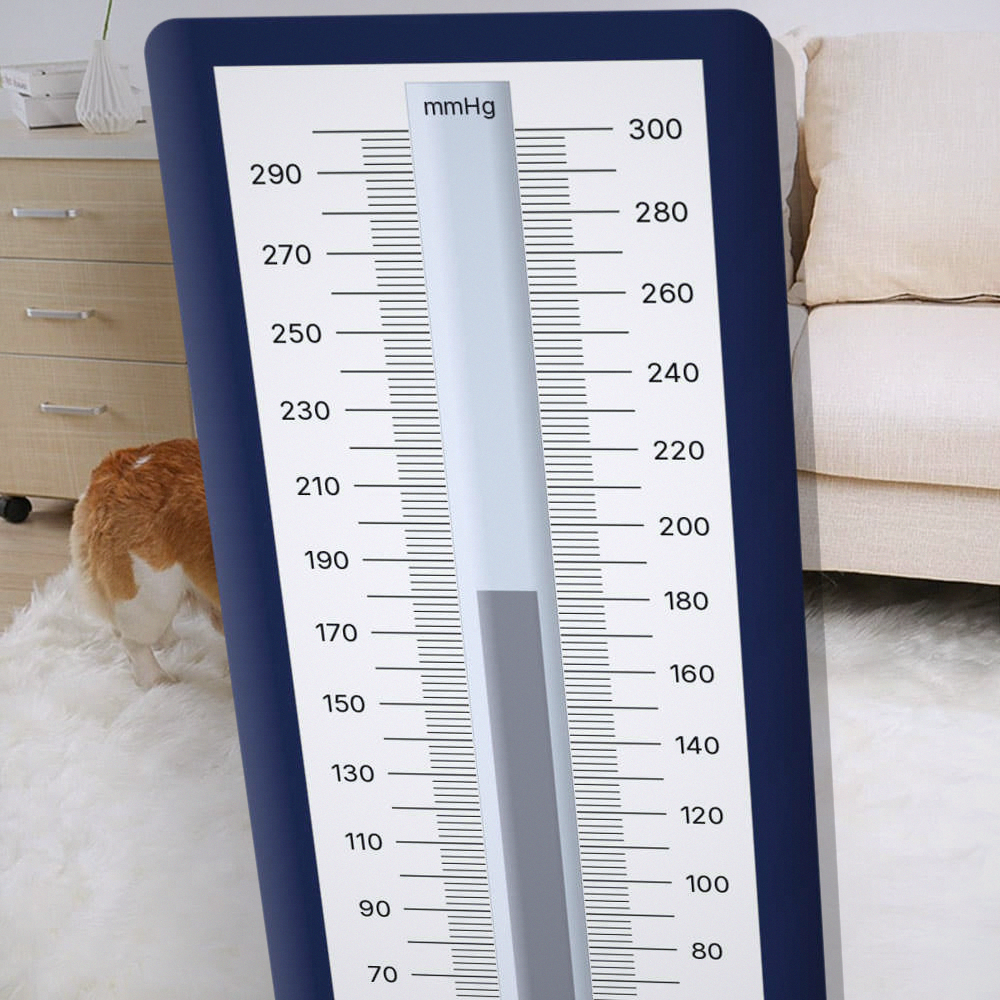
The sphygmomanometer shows 182,mmHg
